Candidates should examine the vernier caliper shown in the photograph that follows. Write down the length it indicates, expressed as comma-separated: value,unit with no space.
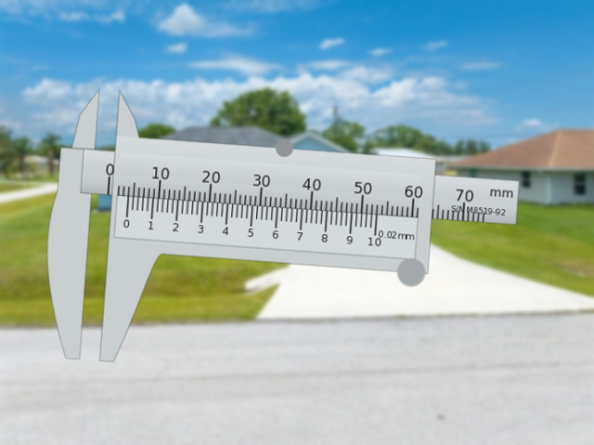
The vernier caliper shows 4.0,mm
